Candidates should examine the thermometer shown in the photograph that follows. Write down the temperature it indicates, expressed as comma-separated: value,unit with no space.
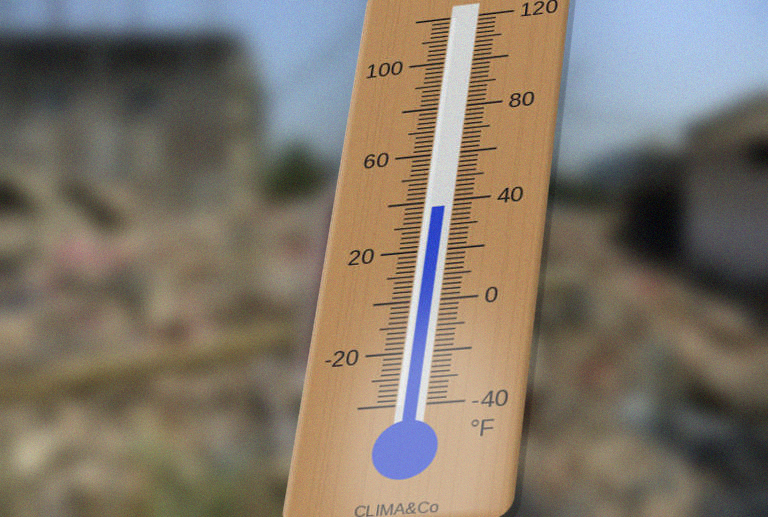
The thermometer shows 38,°F
